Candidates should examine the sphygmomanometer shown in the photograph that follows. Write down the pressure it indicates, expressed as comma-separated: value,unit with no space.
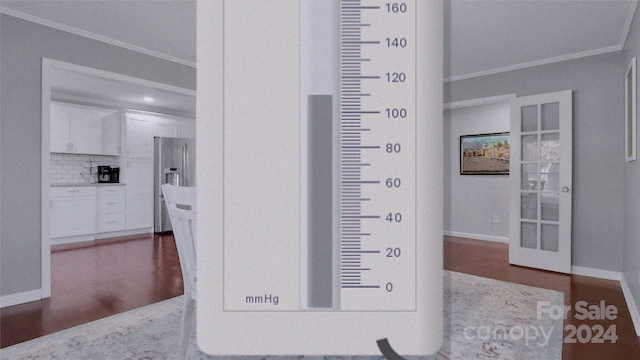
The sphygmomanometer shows 110,mmHg
